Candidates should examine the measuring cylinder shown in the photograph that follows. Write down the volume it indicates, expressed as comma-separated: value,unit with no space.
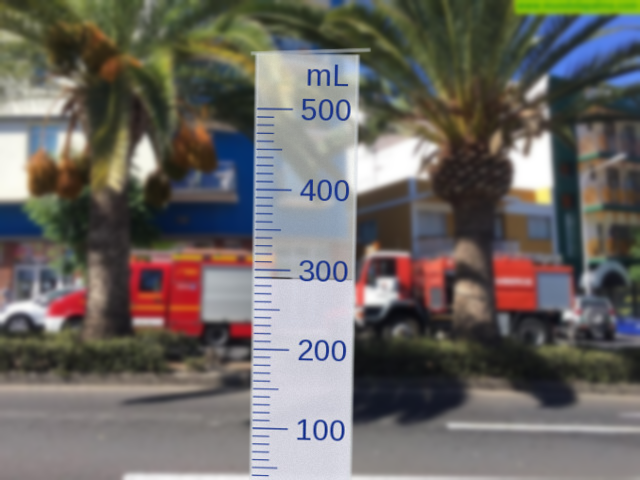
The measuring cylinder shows 290,mL
